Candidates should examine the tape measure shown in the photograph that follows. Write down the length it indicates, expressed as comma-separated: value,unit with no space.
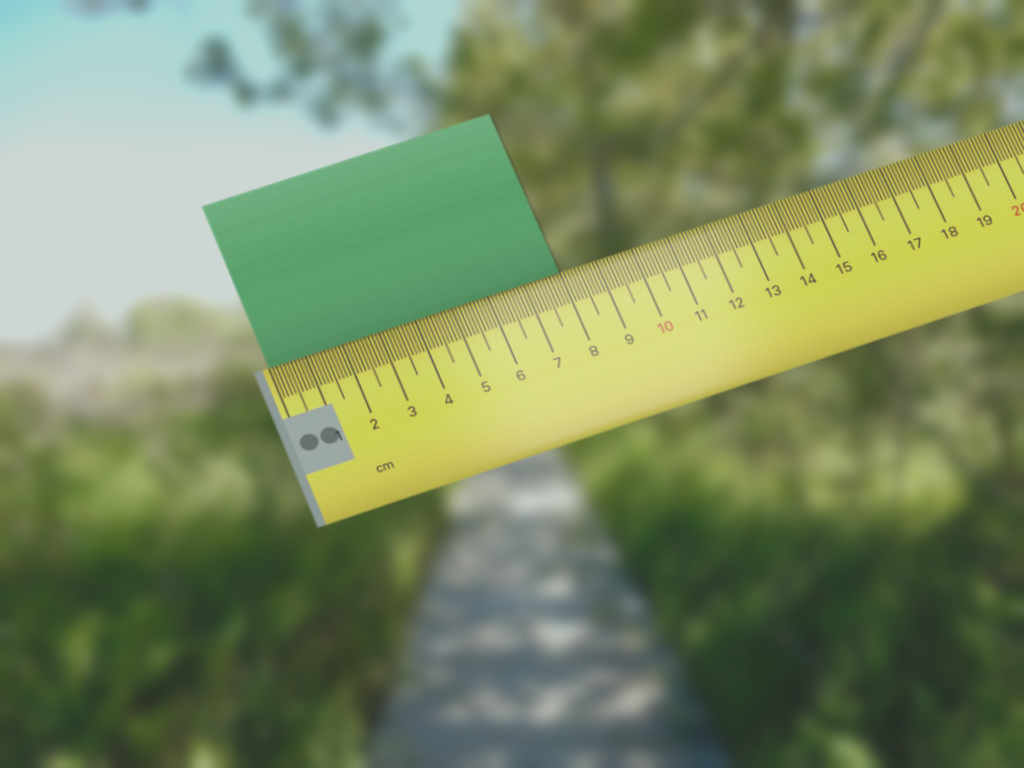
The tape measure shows 8,cm
